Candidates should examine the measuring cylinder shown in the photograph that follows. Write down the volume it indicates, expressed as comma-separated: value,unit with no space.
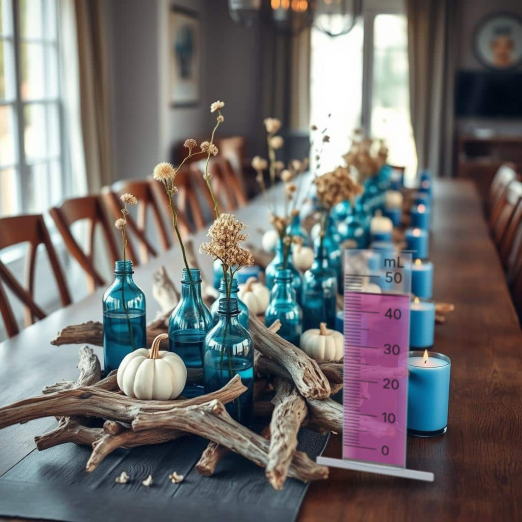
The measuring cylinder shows 45,mL
